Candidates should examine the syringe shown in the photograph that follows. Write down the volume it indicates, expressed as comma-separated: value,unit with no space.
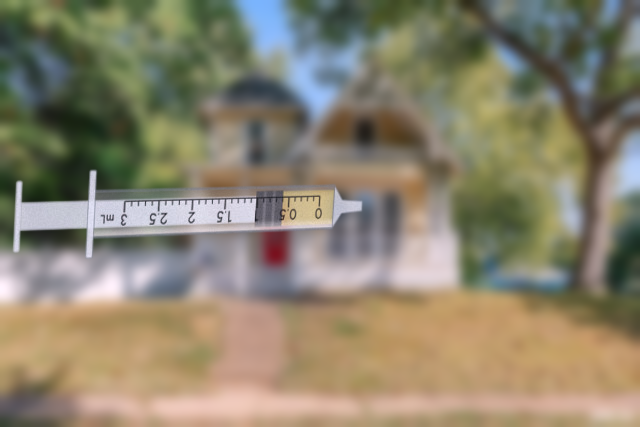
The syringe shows 0.6,mL
